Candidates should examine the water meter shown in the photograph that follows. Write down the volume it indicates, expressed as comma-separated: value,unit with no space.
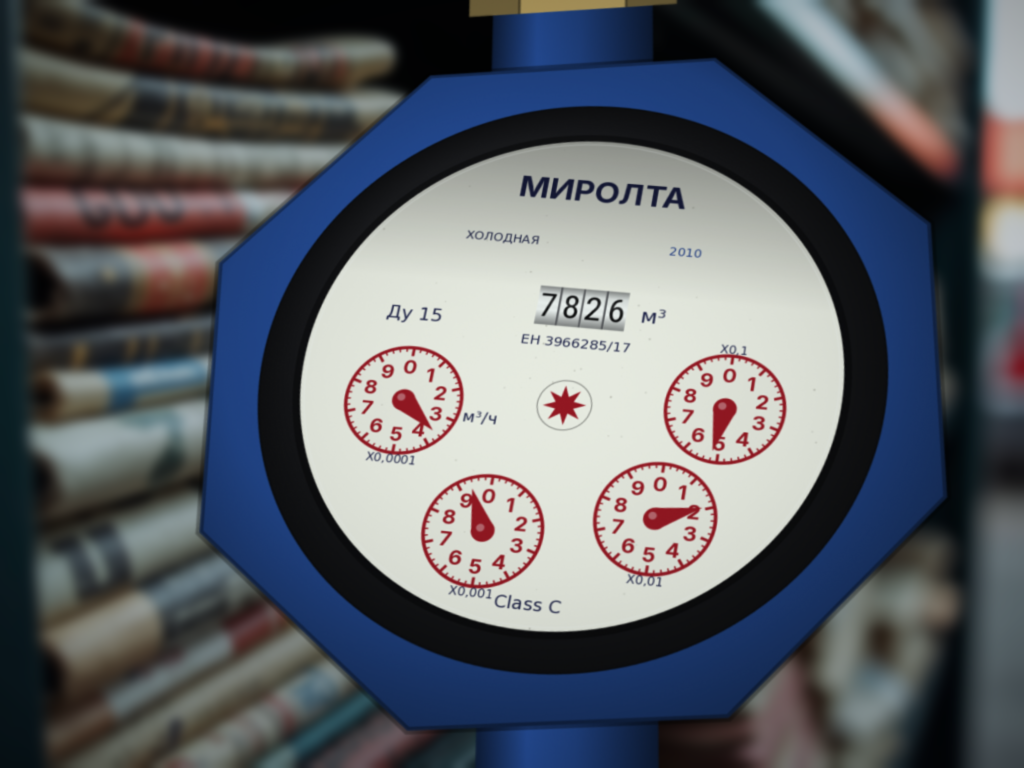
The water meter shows 7826.5193,m³
